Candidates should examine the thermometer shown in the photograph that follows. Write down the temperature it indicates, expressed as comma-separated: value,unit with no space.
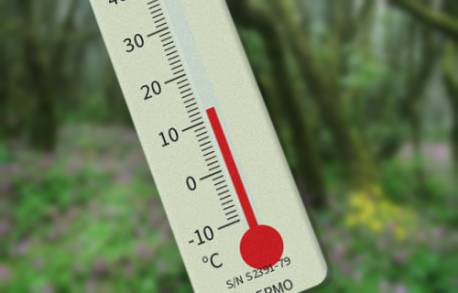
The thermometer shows 12,°C
